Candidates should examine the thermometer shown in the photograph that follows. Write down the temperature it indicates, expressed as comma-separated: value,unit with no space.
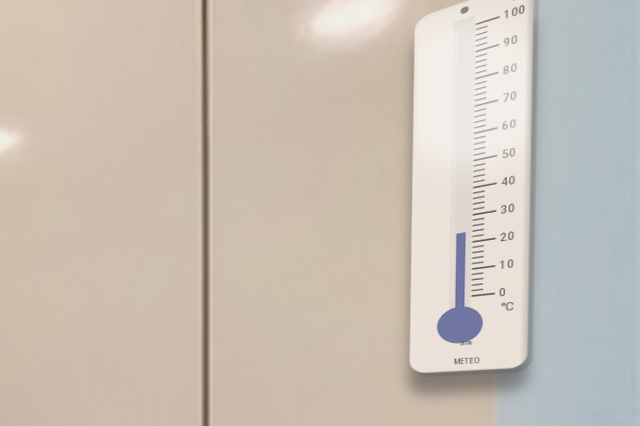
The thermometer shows 24,°C
